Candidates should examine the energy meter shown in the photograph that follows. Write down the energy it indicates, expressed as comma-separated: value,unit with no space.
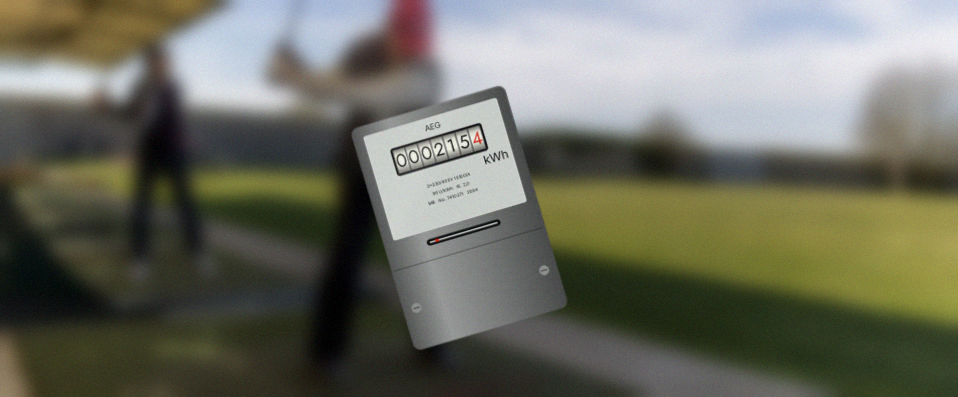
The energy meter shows 215.4,kWh
